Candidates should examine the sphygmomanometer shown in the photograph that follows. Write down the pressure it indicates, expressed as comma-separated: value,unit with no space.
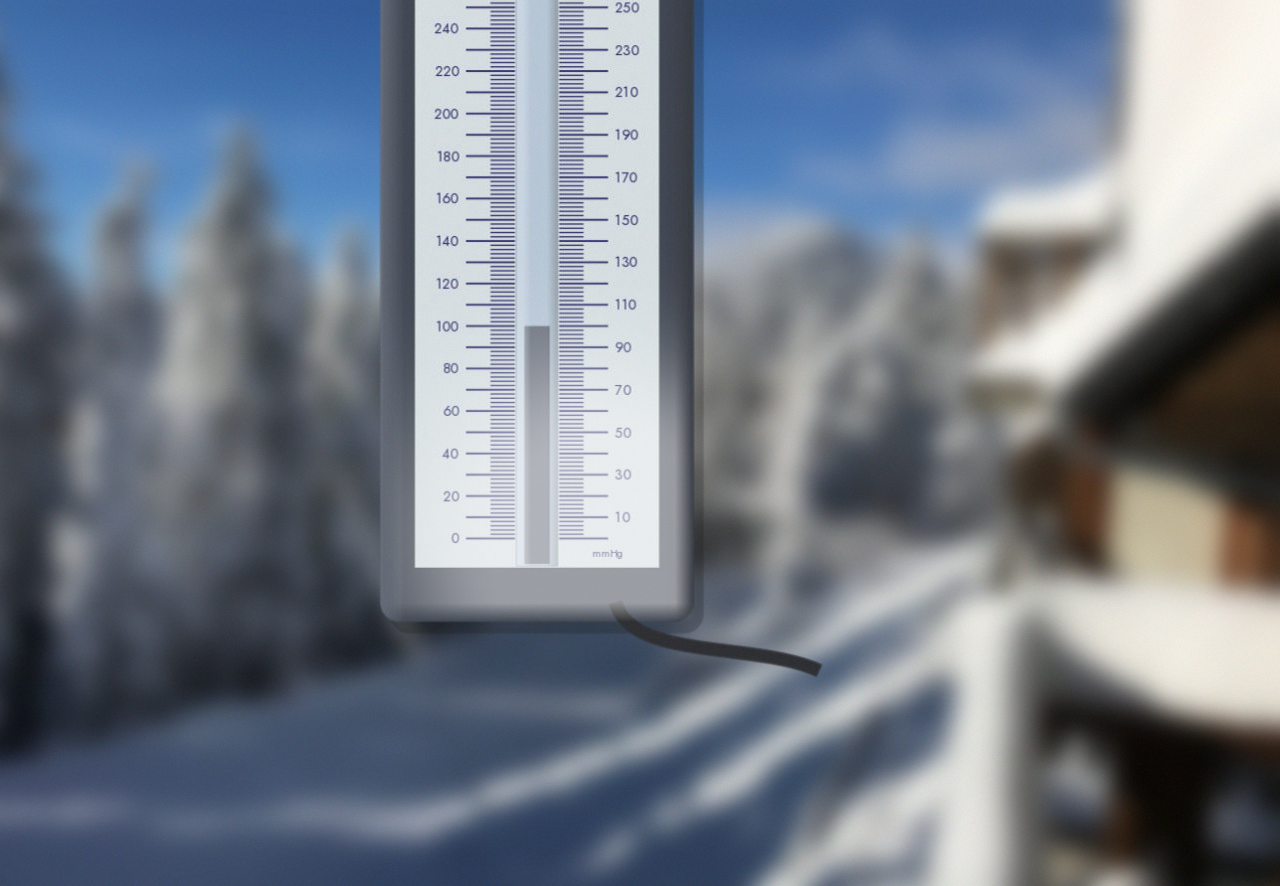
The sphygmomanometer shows 100,mmHg
